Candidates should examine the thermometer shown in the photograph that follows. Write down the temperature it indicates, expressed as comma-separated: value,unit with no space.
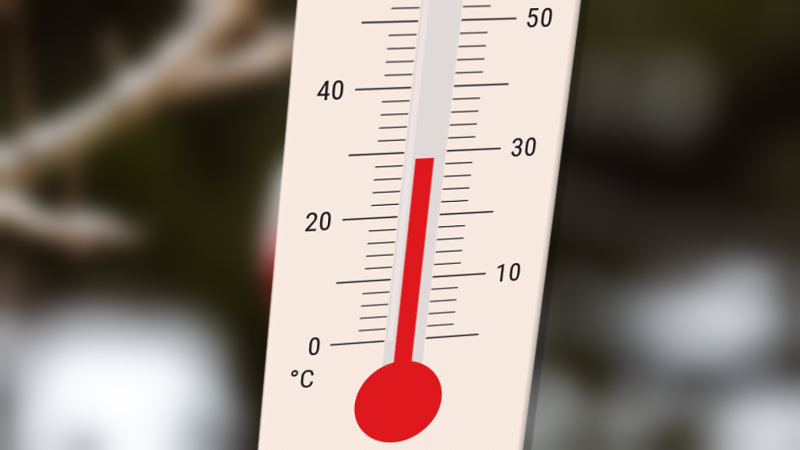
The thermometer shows 29,°C
